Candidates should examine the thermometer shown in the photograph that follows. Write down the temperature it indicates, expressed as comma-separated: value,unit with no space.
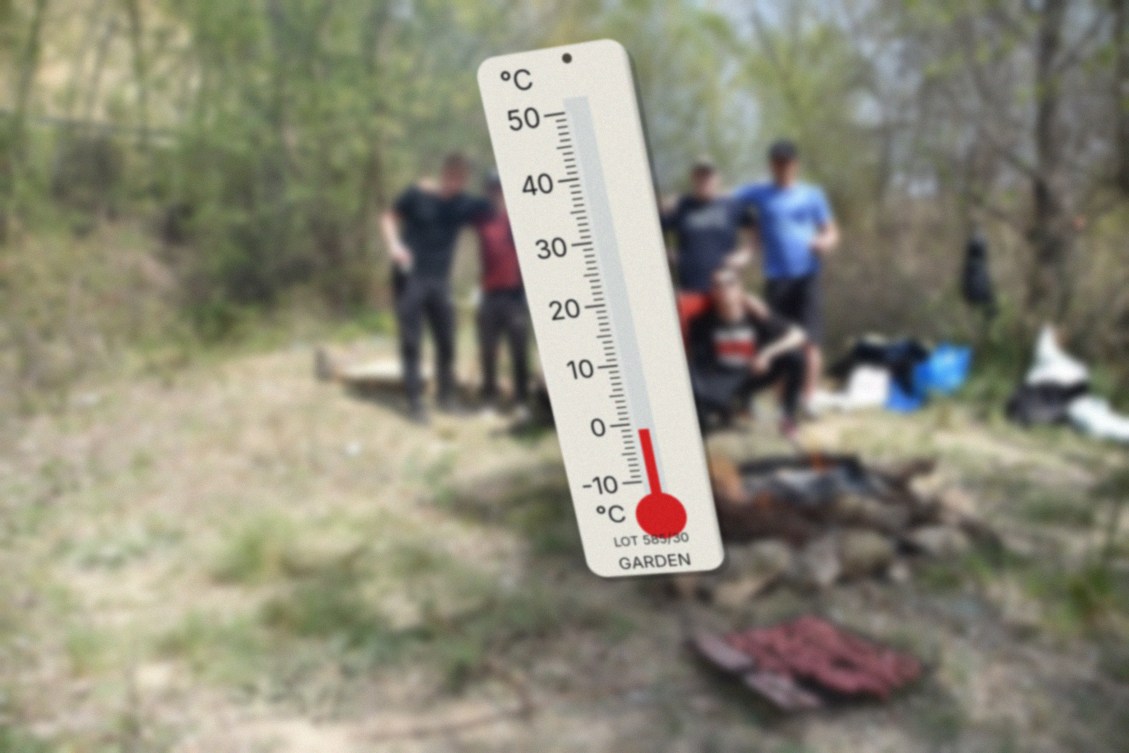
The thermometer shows -1,°C
